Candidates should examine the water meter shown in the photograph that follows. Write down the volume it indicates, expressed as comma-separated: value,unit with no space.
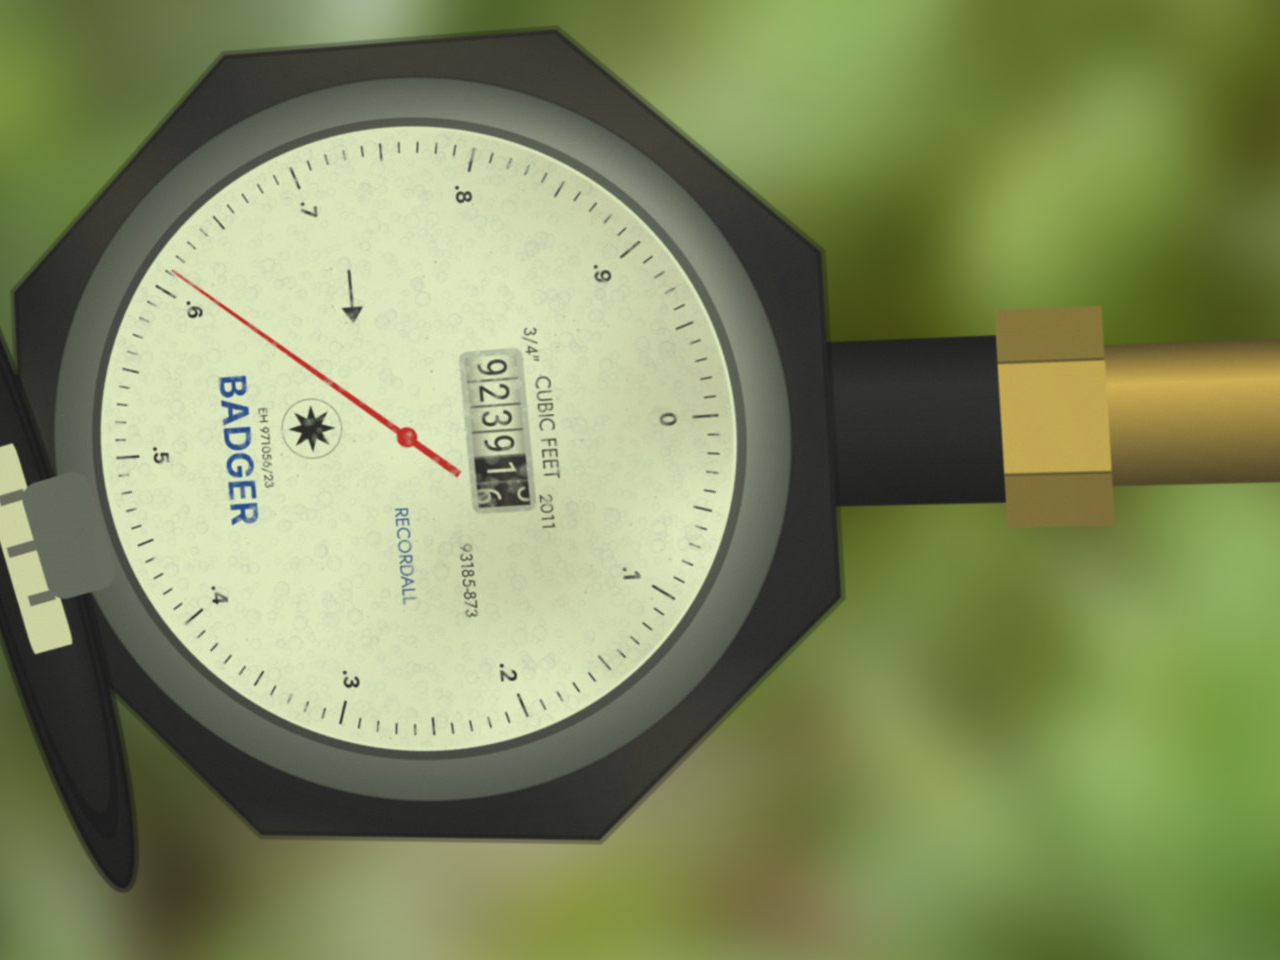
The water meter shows 923915.61,ft³
